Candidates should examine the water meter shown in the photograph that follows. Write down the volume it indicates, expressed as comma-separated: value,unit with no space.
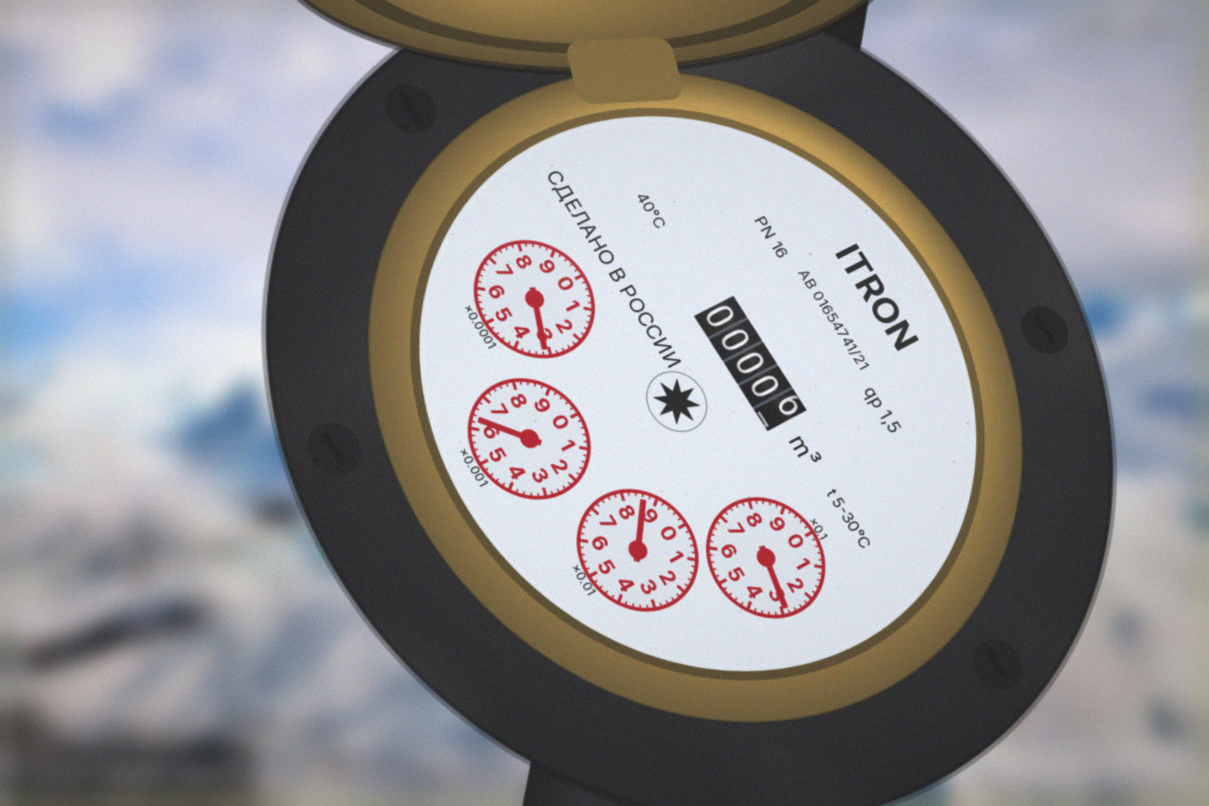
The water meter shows 6.2863,m³
